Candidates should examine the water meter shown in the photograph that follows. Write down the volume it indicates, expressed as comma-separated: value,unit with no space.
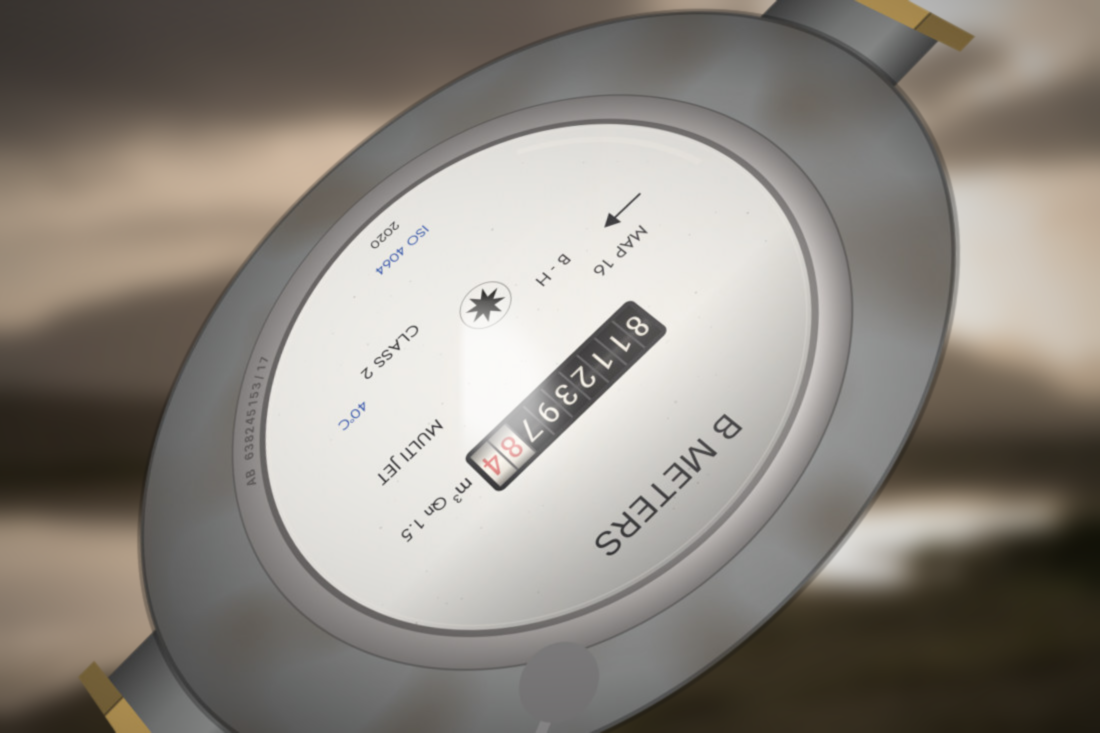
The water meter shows 8112397.84,m³
